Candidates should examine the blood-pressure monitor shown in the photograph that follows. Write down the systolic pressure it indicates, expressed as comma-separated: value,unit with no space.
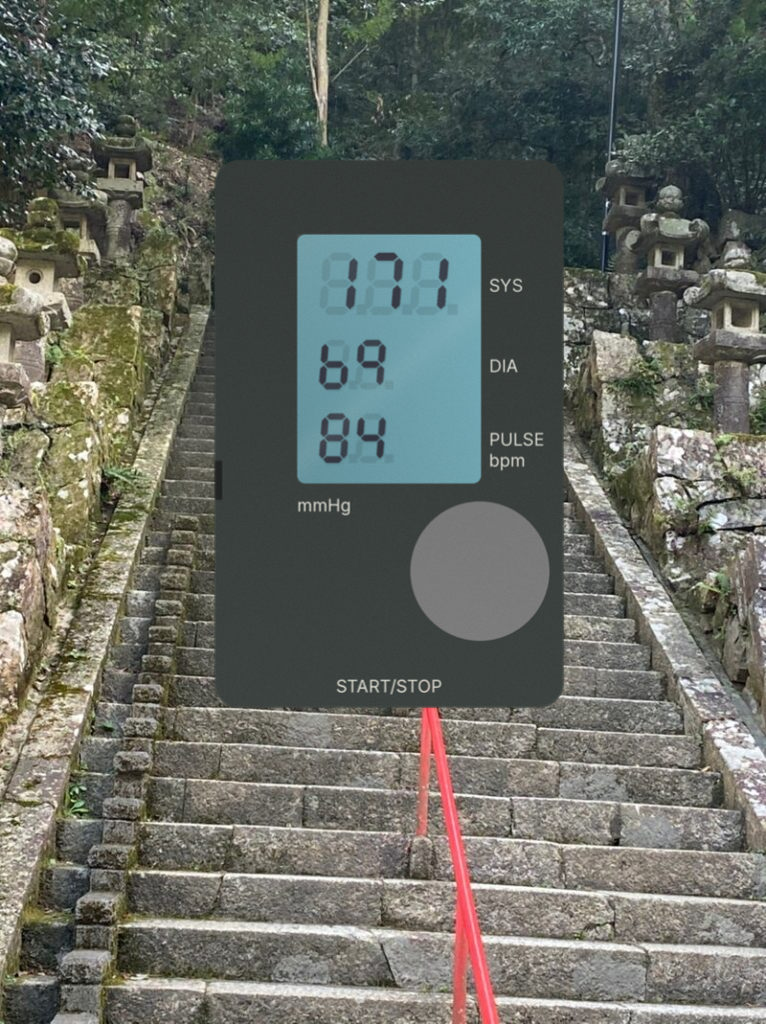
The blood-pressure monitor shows 171,mmHg
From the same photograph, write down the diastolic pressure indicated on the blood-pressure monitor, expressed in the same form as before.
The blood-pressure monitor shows 69,mmHg
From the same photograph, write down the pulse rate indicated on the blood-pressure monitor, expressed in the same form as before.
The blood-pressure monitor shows 84,bpm
